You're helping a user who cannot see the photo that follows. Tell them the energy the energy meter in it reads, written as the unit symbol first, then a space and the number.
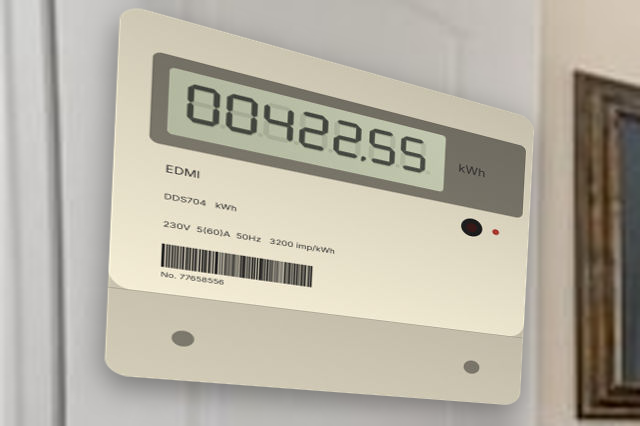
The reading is kWh 422.55
